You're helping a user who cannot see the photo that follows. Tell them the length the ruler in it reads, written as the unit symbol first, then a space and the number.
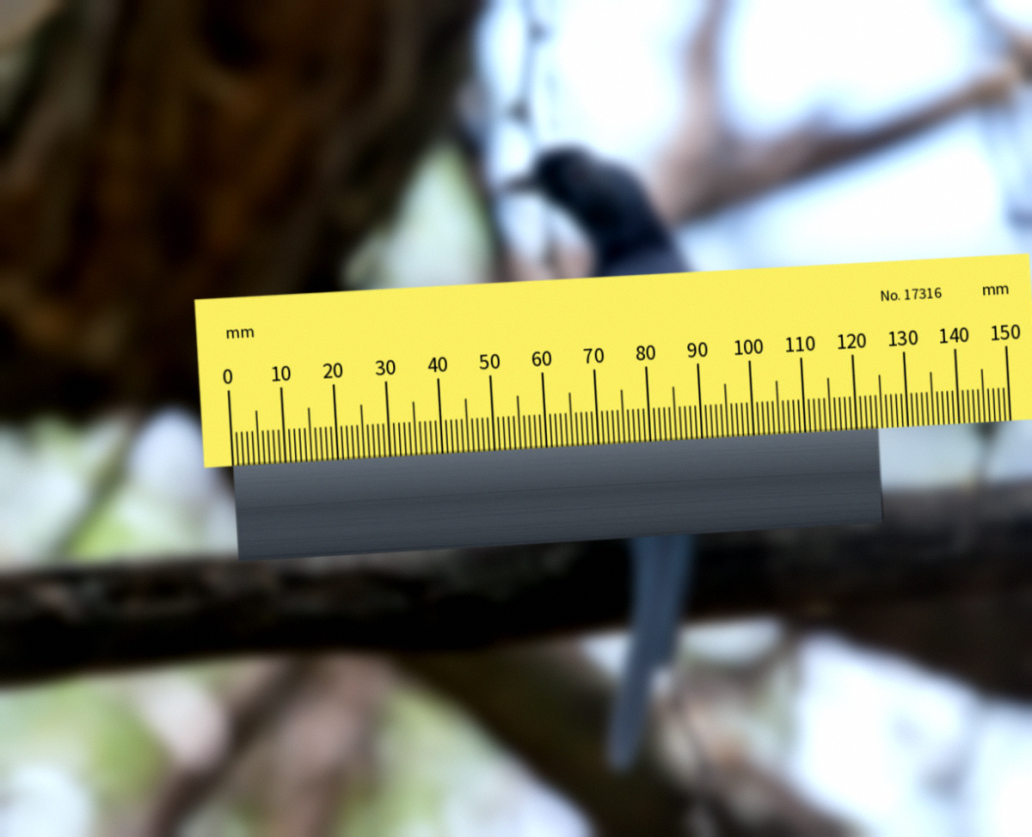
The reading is mm 124
